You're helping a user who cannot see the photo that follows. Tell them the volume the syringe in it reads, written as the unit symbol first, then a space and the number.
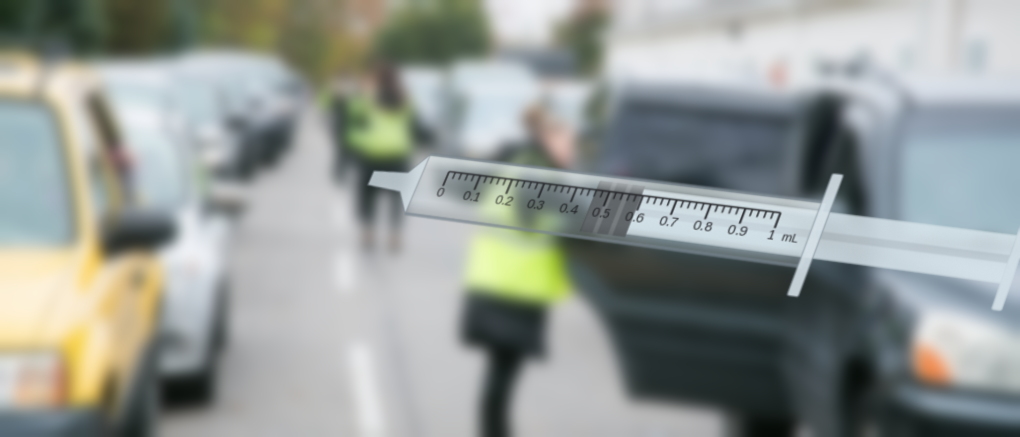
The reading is mL 0.46
